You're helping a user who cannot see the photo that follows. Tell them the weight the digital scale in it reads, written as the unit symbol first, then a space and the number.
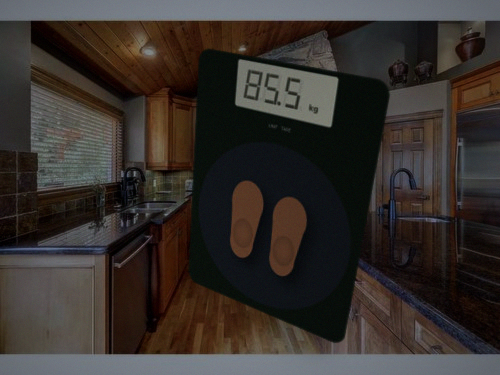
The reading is kg 85.5
